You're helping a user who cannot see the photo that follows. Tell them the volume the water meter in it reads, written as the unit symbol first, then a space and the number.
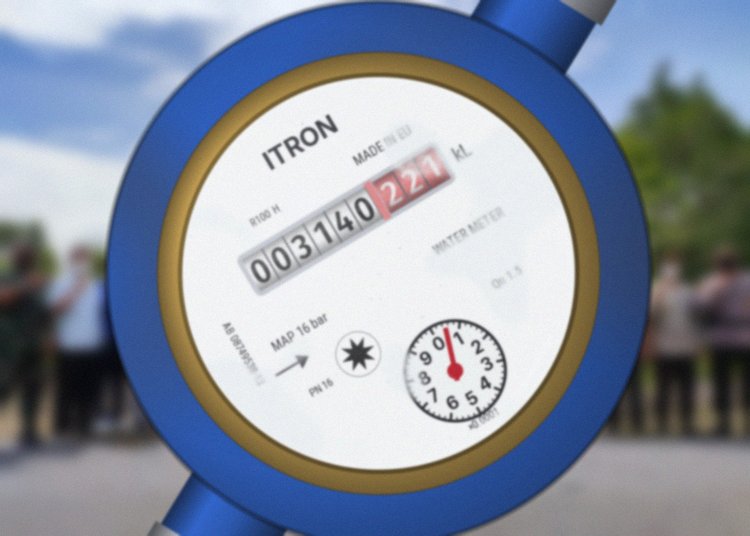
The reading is kL 3140.2210
